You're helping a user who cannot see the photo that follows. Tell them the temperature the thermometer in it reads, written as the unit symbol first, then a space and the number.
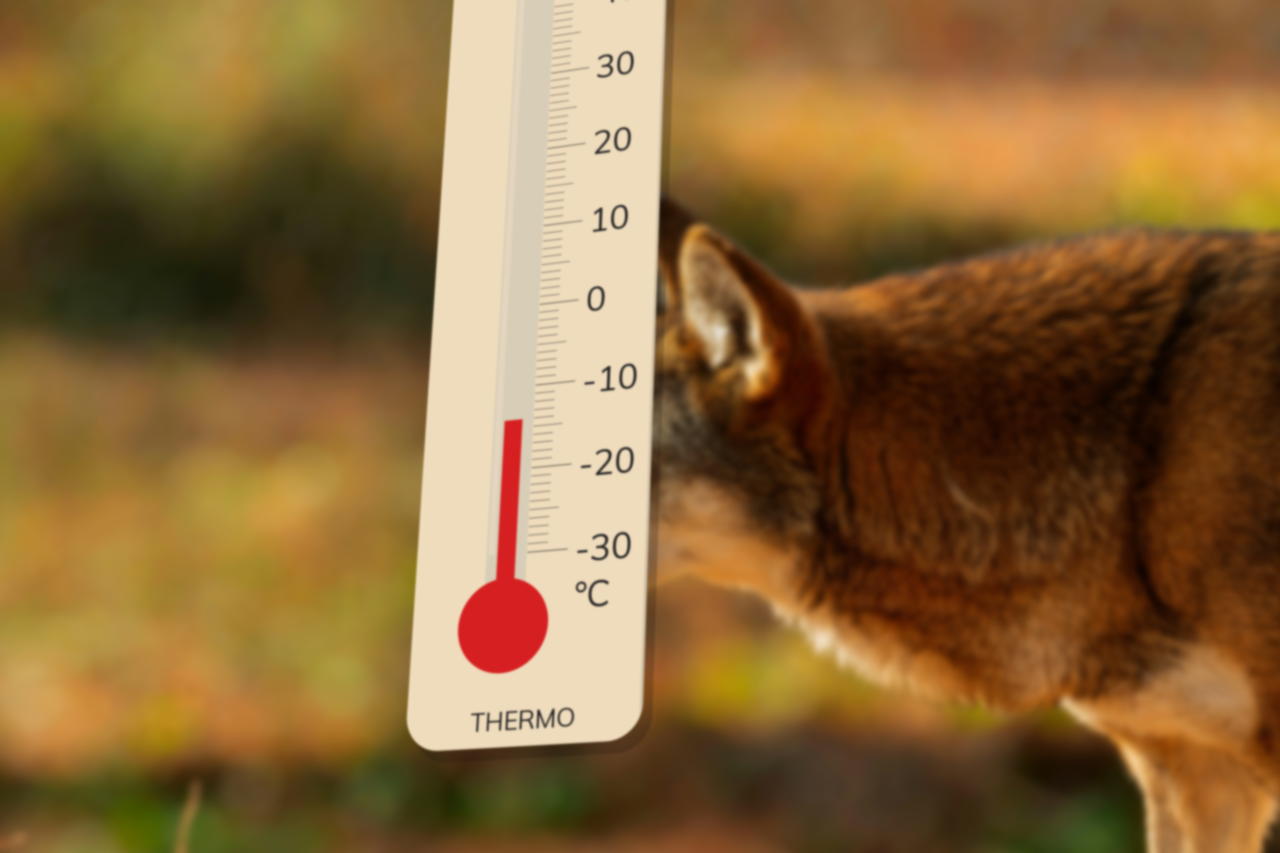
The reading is °C -14
